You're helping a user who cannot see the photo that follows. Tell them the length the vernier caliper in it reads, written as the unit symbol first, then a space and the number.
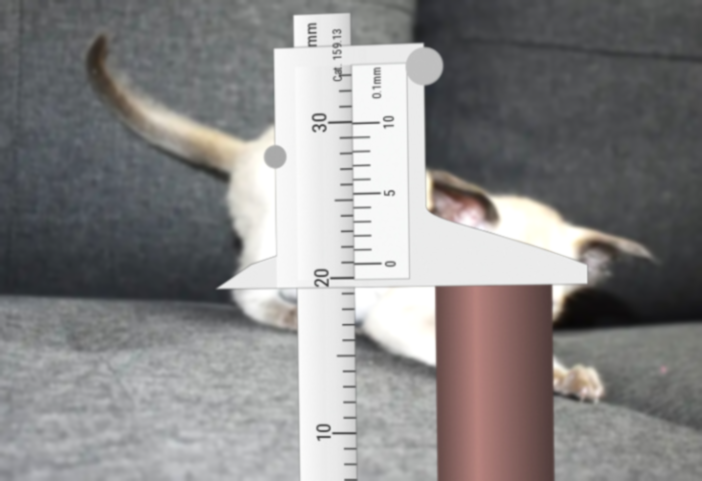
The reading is mm 20.9
